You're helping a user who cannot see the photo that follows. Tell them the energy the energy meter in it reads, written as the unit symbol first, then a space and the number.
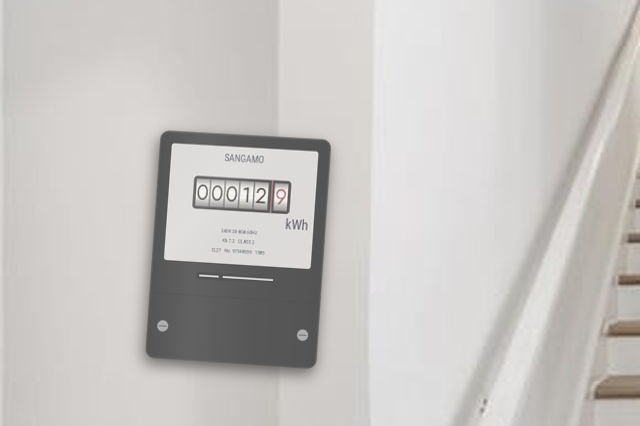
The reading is kWh 12.9
